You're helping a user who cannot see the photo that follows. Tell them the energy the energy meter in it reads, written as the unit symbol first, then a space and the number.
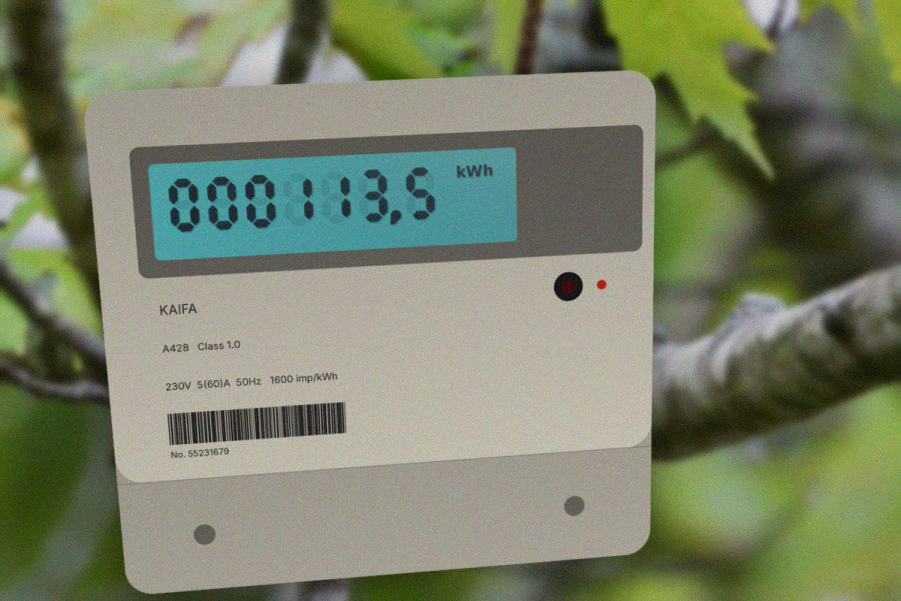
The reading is kWh 113.5
